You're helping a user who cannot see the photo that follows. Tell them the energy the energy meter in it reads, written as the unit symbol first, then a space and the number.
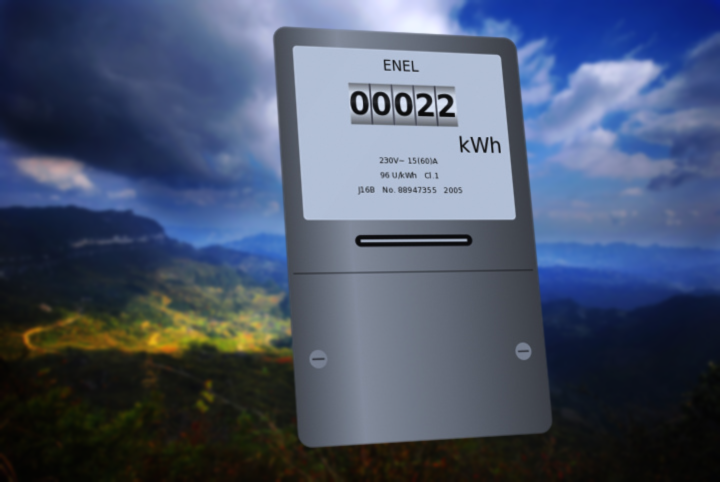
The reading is kWh 22
